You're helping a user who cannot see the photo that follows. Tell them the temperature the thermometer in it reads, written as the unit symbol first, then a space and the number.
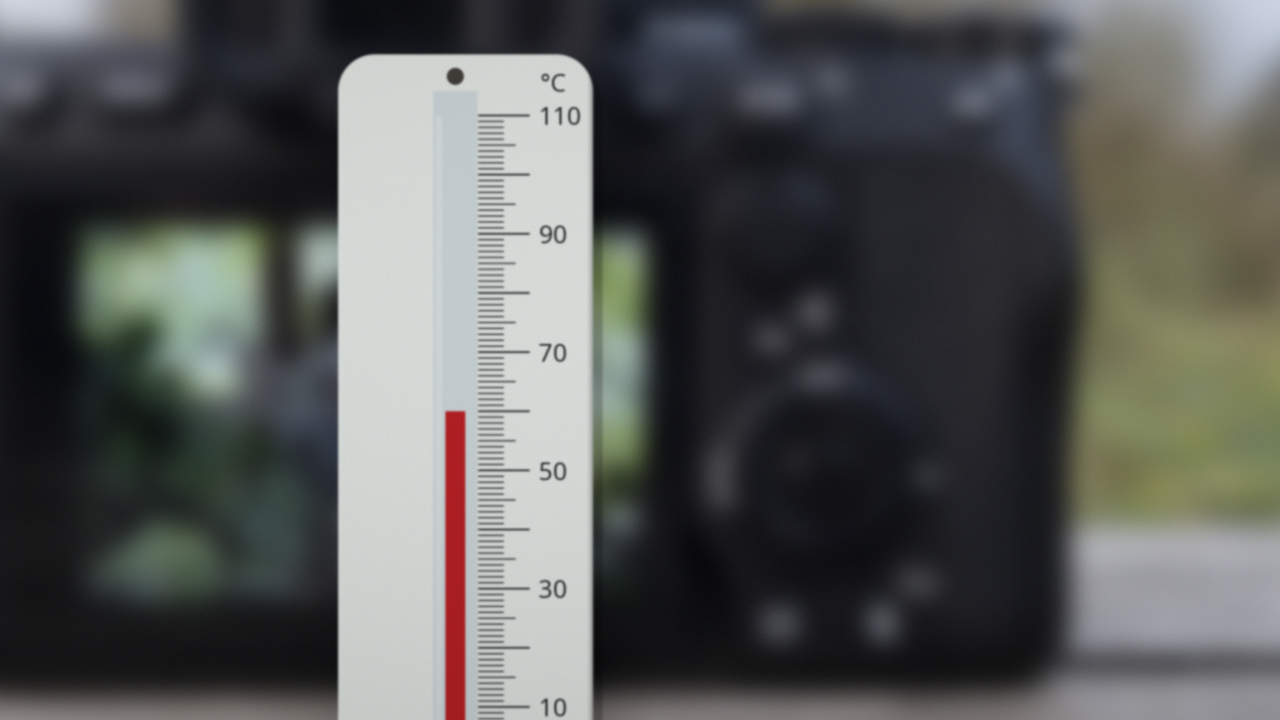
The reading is °C 60
